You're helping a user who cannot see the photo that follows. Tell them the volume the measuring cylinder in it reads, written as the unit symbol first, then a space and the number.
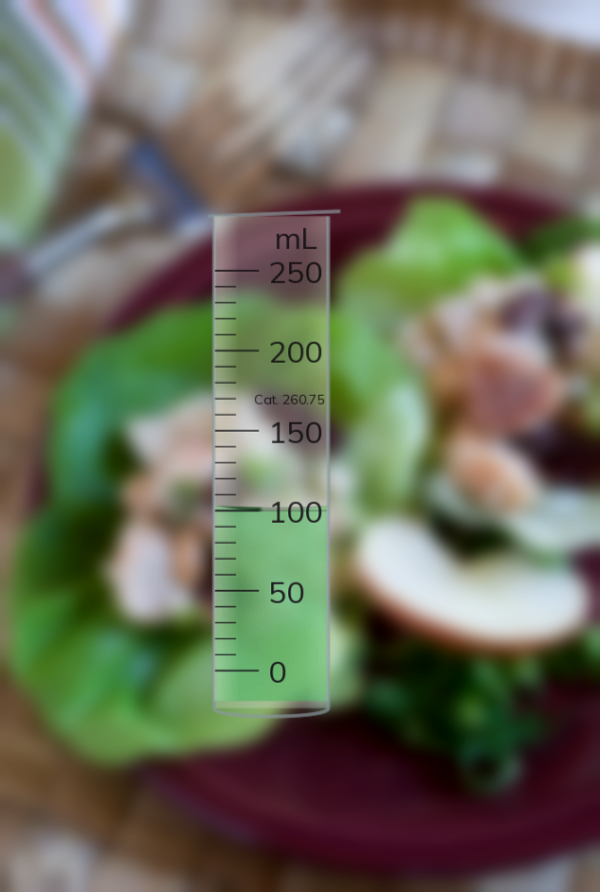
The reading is mL 100
